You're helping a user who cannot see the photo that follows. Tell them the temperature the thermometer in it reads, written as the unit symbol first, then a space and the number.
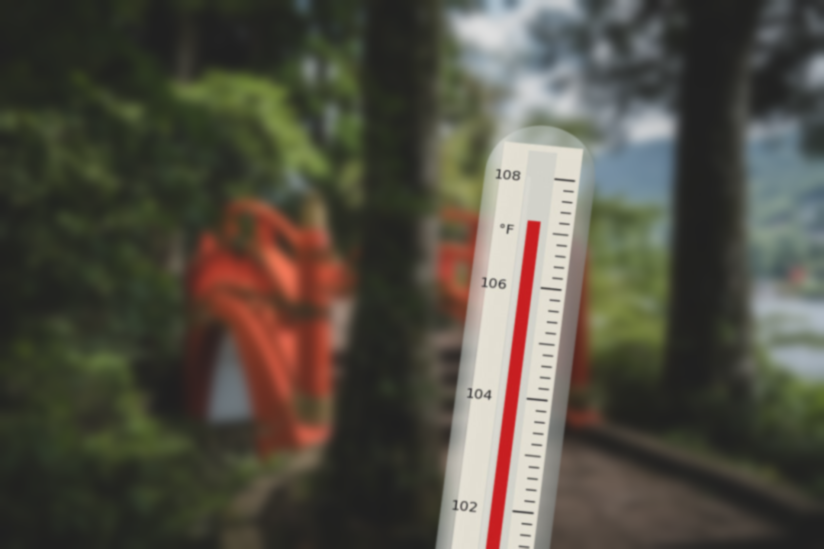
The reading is °F 107.2
